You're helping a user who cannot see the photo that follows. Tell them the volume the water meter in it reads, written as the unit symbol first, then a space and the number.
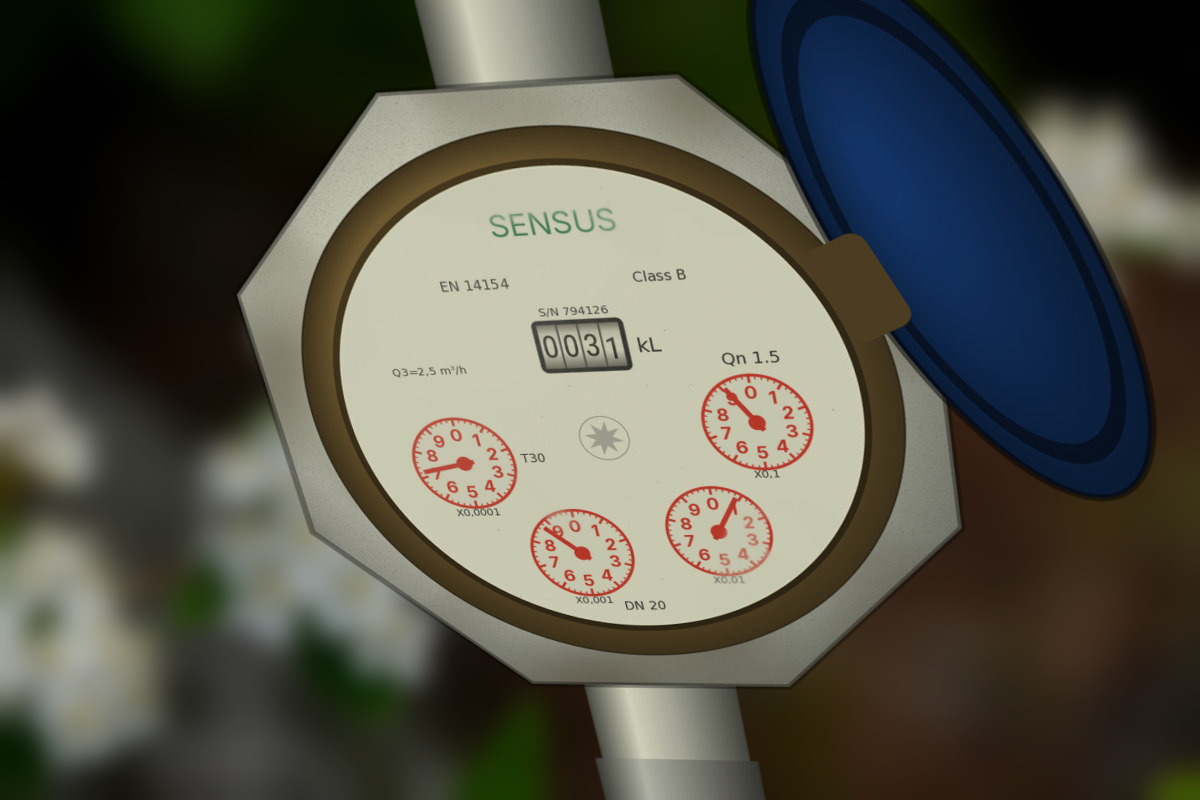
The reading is kL 30.9087
